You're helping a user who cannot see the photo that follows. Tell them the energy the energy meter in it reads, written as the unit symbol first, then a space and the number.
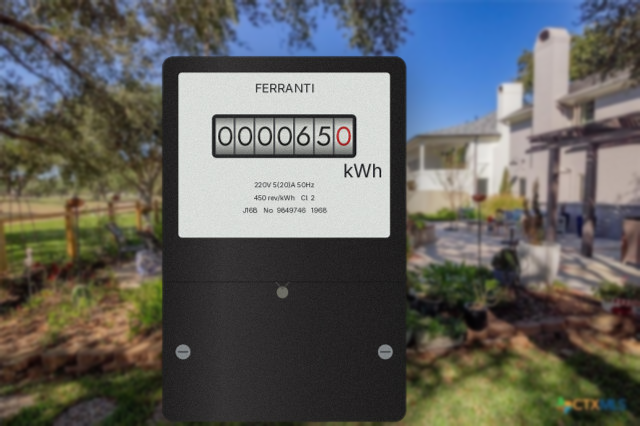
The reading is kWh 65.0
